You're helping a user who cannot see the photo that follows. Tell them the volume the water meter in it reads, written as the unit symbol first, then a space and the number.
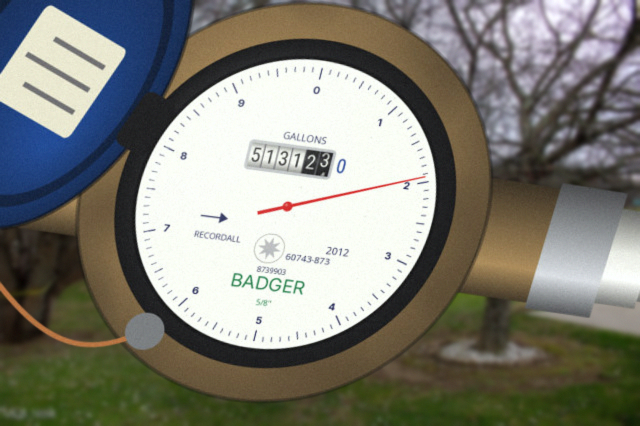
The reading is gal 5131231.9
